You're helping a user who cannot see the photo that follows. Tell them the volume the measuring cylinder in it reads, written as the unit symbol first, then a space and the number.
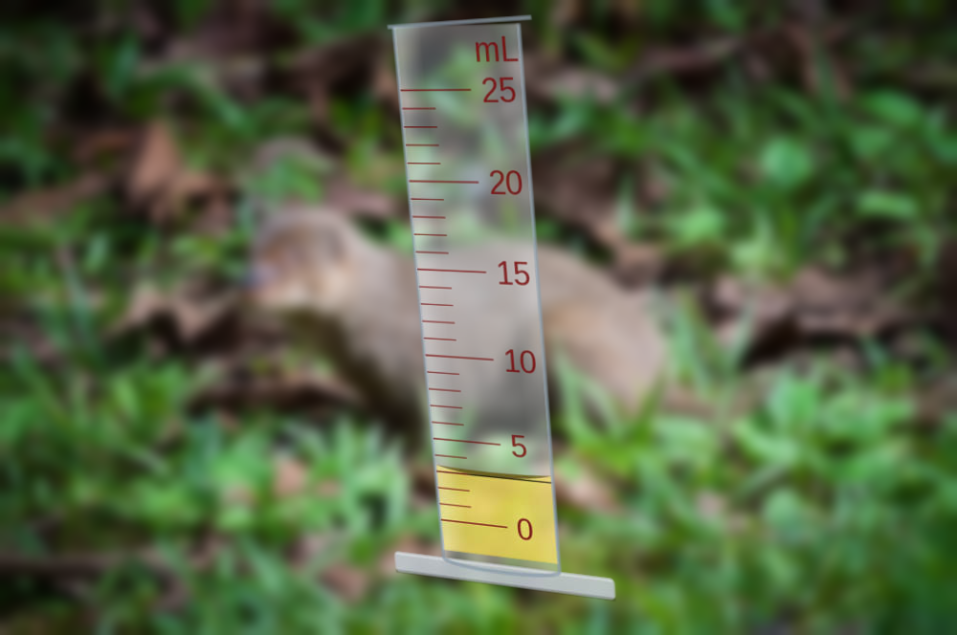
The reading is mL 3
